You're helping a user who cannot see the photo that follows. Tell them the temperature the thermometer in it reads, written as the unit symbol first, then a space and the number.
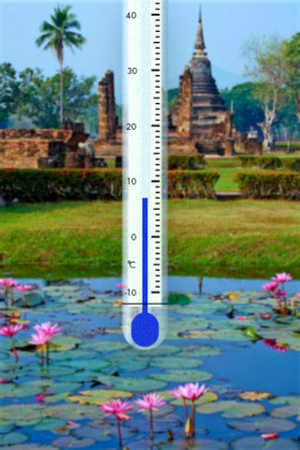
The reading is °C 7
